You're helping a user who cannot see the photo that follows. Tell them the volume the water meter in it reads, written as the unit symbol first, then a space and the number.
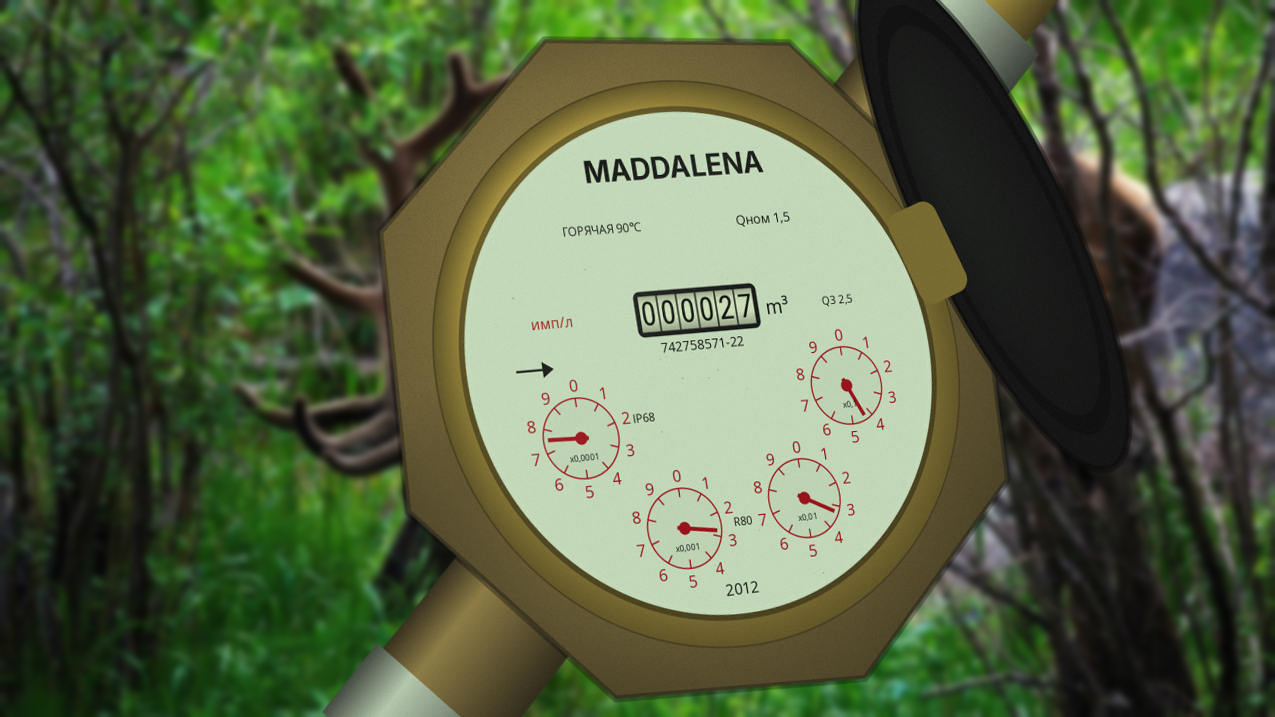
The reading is m³ 27.4327
